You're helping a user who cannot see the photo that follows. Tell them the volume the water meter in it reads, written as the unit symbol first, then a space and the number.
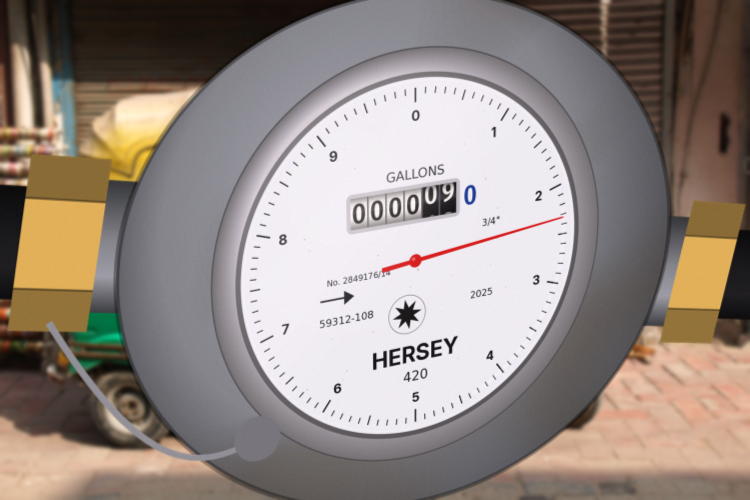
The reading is gal 92.3
